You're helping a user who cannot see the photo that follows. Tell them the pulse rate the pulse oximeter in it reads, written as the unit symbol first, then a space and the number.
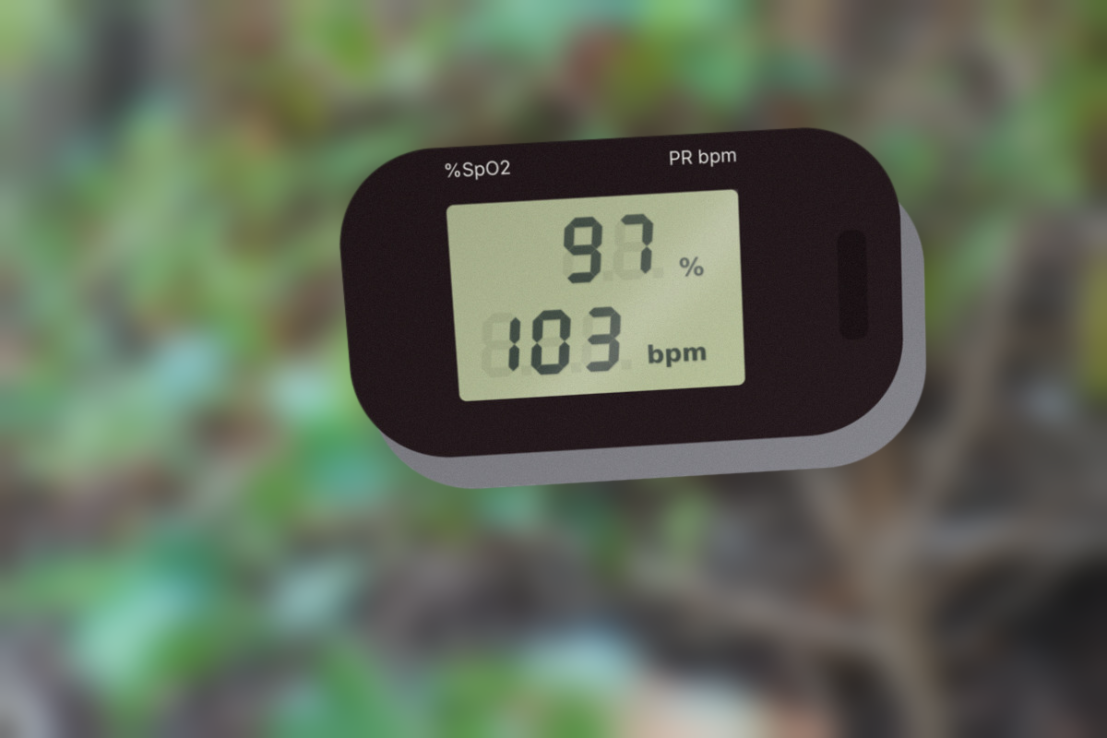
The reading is bpm 103
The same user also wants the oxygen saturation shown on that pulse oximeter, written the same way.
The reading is % 97
